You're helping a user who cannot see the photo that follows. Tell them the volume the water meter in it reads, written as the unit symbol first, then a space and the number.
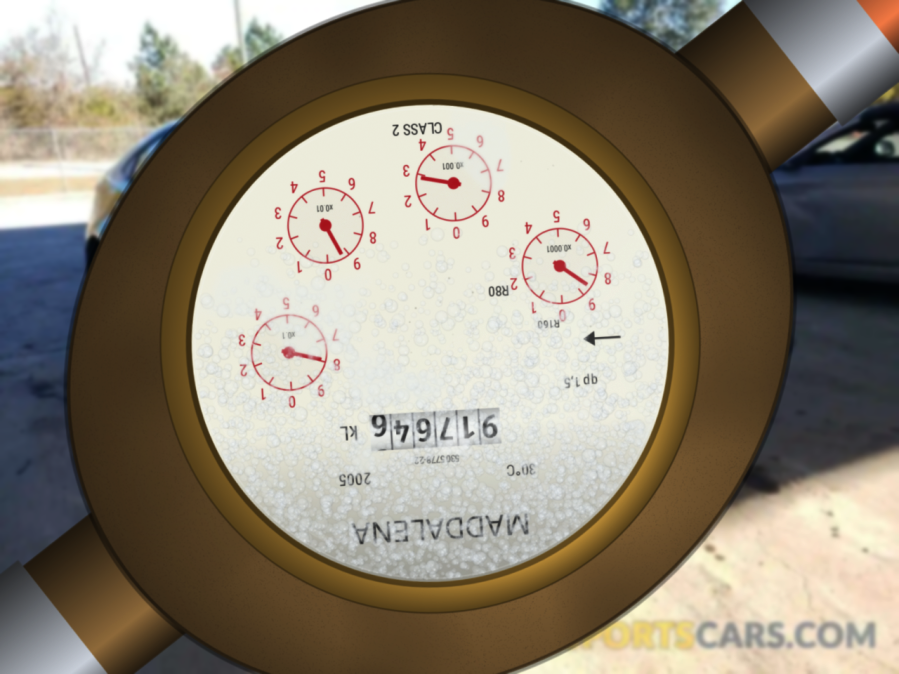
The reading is kL 917645.7928
